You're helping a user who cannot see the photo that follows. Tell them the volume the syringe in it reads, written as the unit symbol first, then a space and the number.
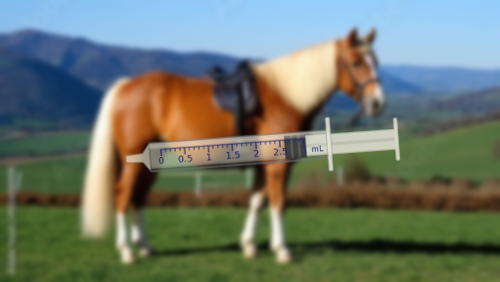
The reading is mL 2.6
